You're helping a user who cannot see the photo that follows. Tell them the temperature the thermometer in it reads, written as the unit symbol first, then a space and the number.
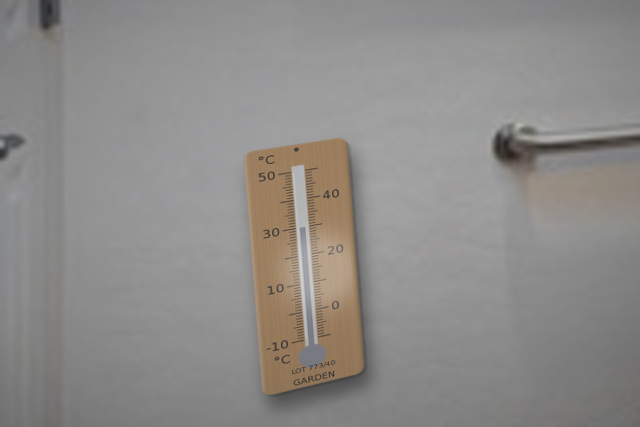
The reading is °C 30
